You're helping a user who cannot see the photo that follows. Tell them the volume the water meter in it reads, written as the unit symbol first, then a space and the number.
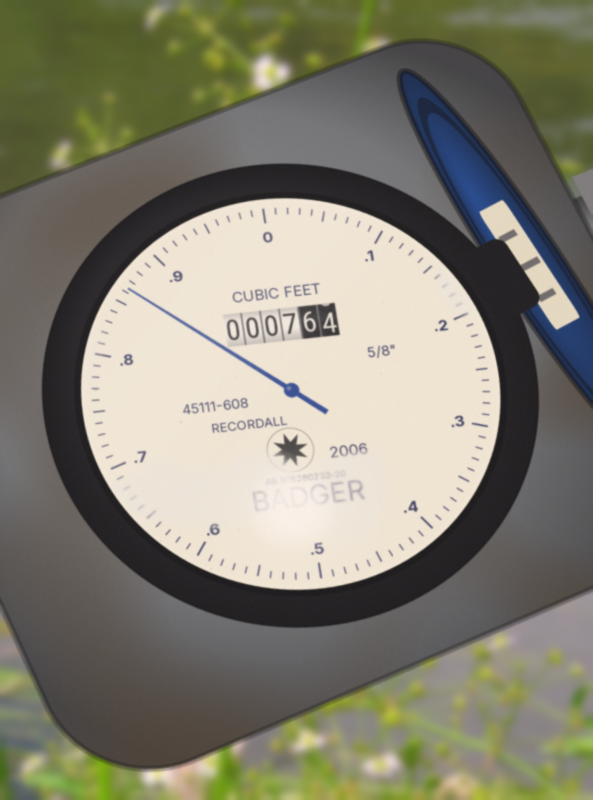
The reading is ft³ 763.86
